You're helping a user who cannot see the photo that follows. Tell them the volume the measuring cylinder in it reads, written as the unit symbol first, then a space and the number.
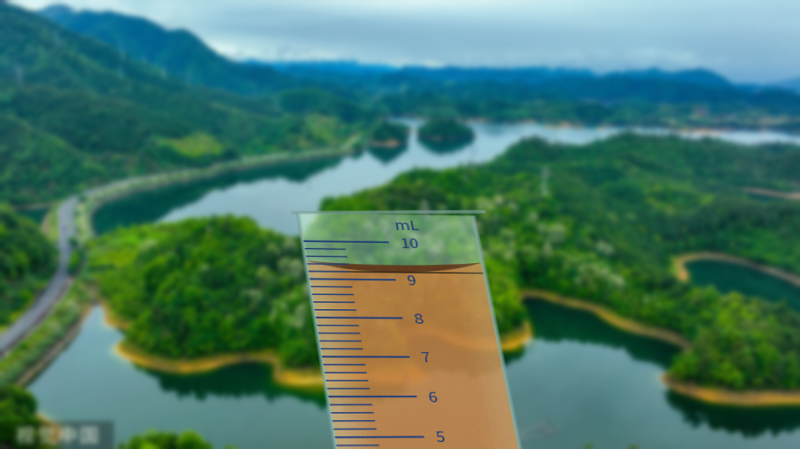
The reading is mL 9.2
